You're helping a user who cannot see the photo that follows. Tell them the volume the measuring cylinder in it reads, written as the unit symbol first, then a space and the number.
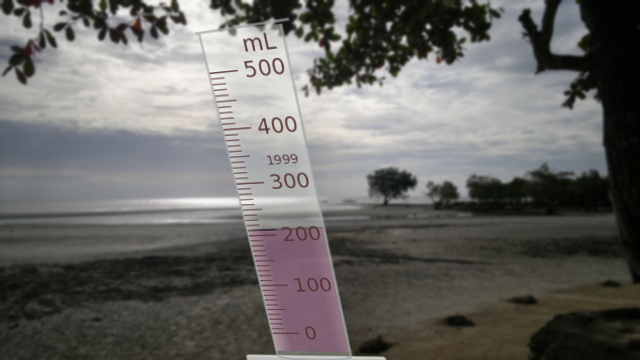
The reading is mL 210
